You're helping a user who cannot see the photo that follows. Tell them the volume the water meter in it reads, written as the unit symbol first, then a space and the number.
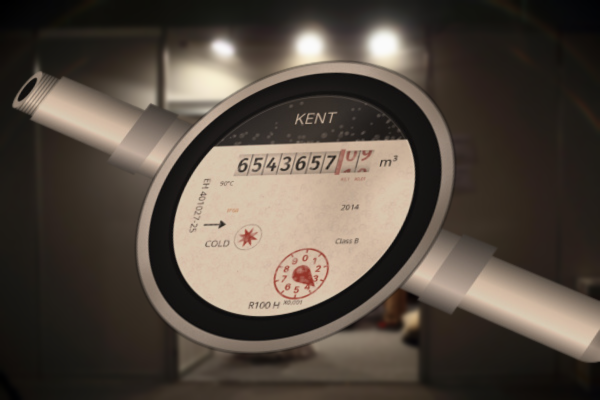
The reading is m³ 6543657.093
